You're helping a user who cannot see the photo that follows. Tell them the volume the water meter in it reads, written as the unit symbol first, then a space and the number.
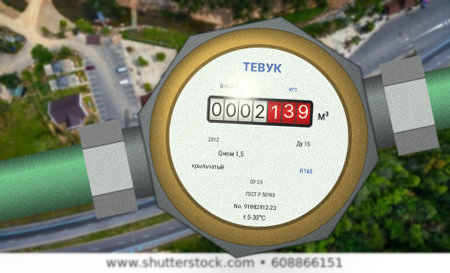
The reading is m³ 2.139
